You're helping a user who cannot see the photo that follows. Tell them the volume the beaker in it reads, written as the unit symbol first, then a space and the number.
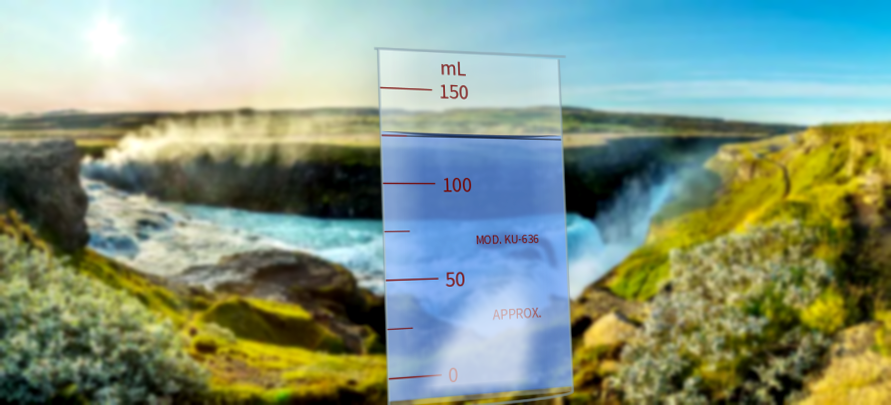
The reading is mL 125
